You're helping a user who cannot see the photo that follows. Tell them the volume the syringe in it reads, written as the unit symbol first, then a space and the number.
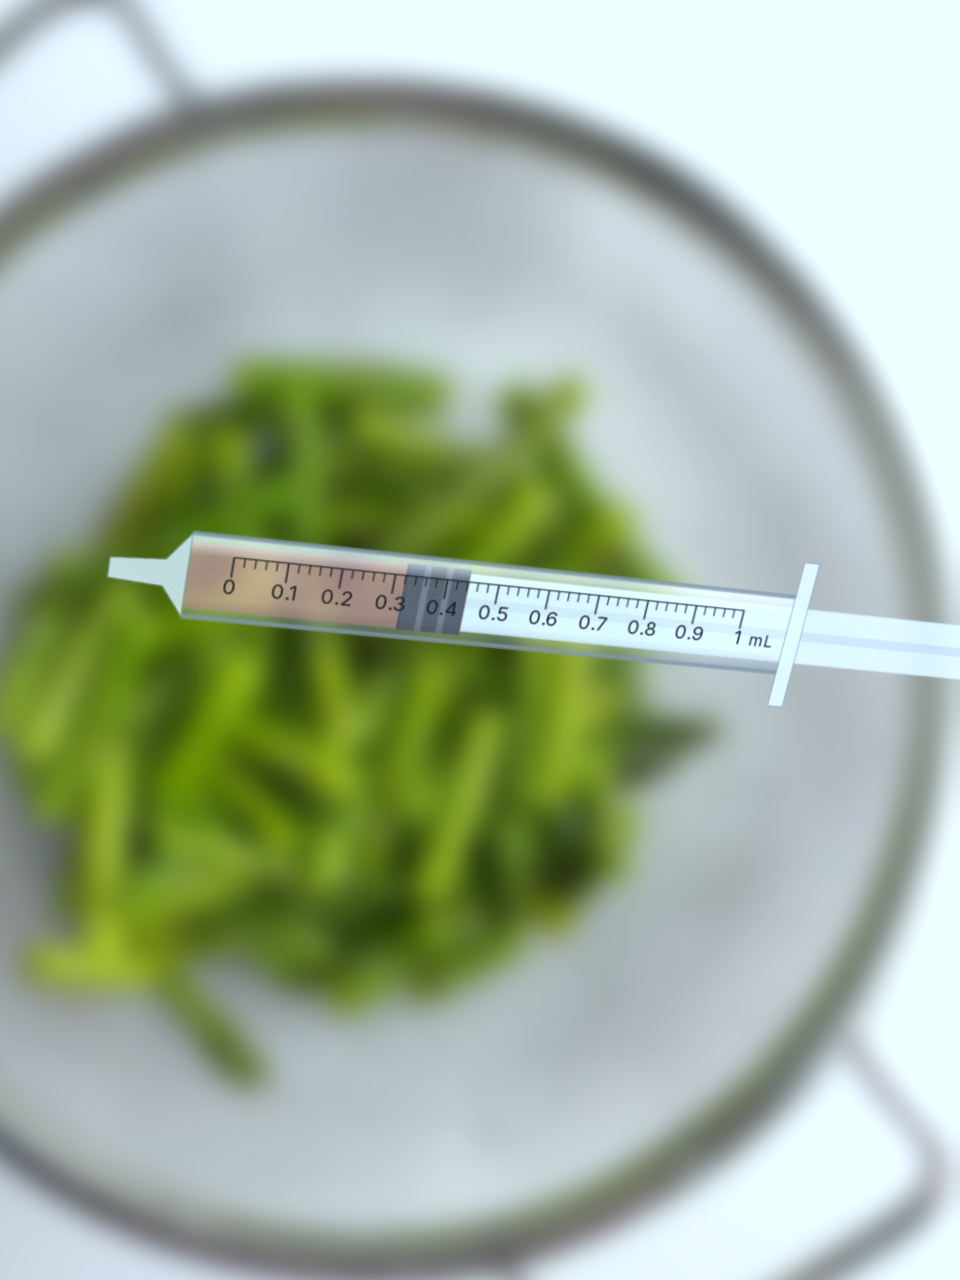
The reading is mL 0.32
